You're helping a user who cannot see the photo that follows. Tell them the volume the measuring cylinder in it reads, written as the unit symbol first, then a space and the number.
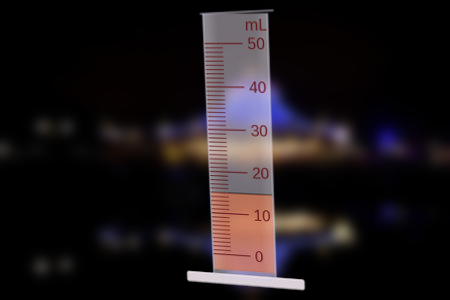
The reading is mL 15
